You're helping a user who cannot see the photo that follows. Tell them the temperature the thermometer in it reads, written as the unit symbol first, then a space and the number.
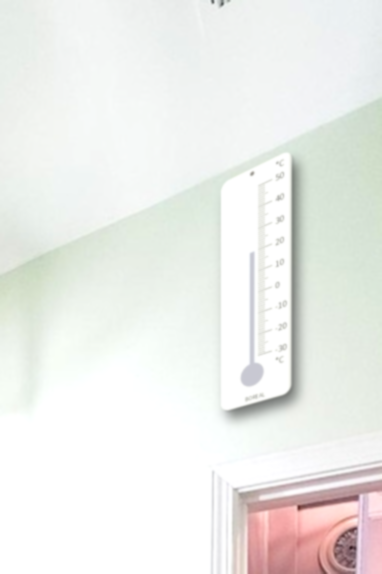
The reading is °C 20
